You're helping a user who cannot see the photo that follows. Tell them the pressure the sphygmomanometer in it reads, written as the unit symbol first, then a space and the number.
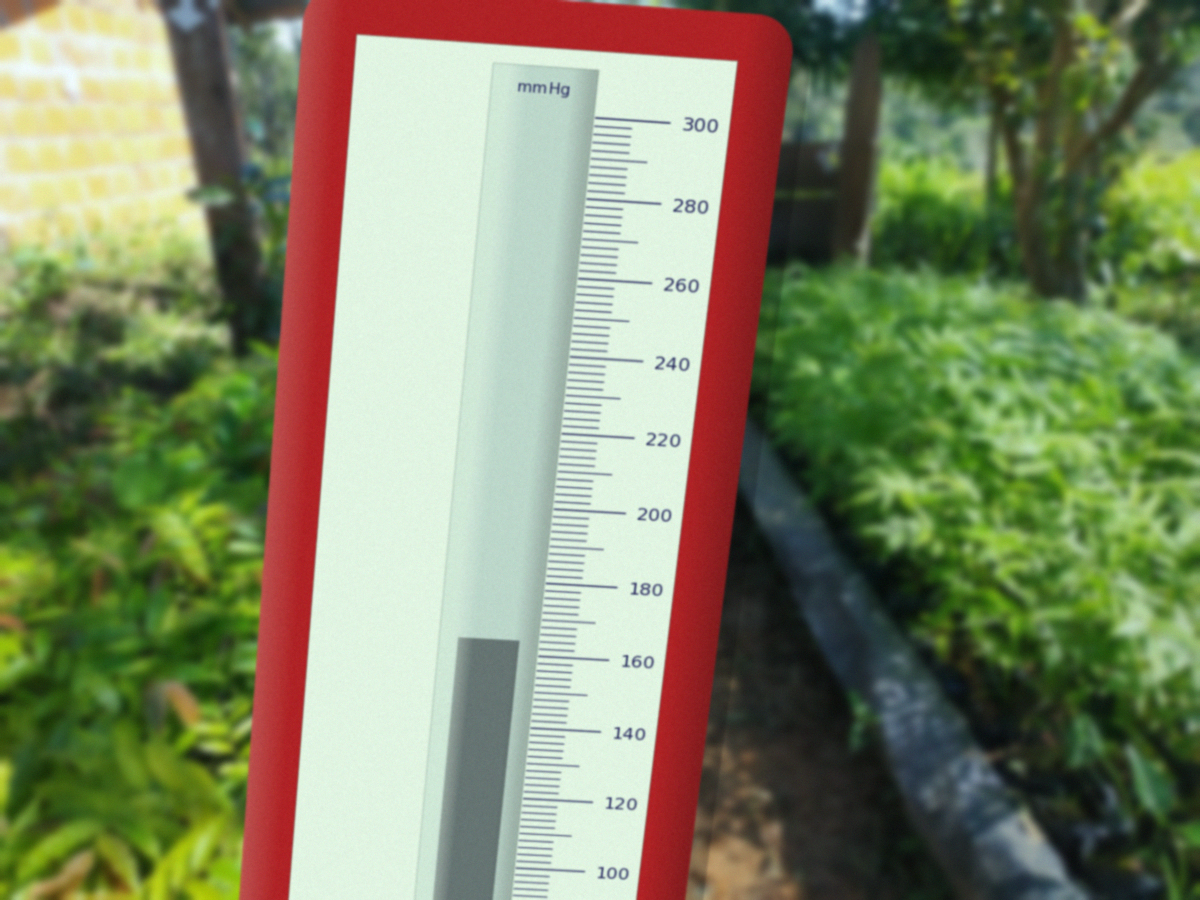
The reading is mmHg 164
